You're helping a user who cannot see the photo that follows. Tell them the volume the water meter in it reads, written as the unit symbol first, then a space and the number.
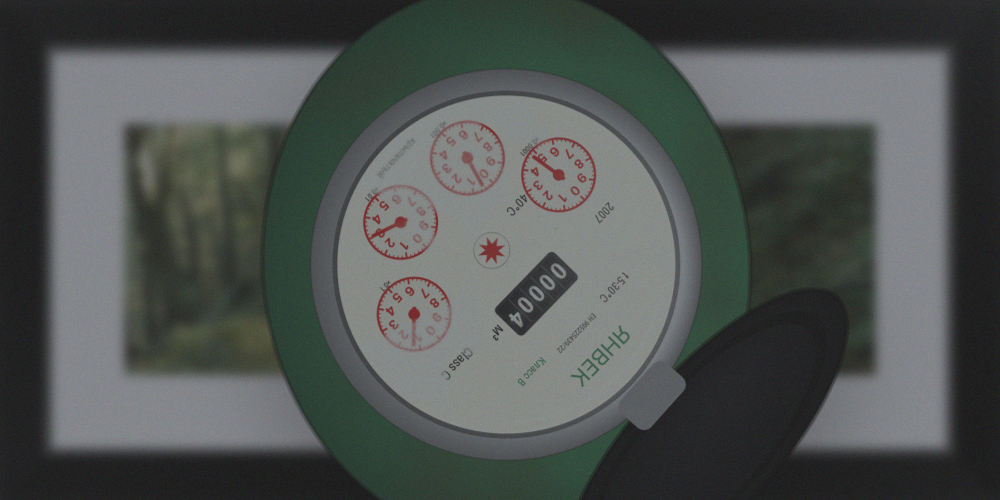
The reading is m³ 4.1304
